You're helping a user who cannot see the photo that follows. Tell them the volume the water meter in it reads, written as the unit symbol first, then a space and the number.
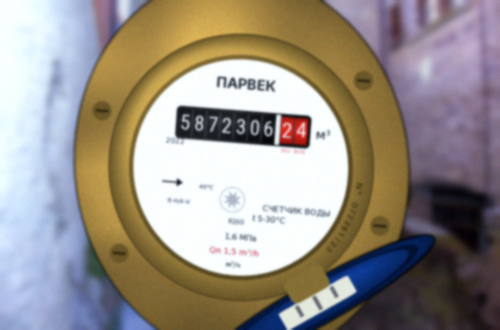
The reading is m³ 5872306.24
